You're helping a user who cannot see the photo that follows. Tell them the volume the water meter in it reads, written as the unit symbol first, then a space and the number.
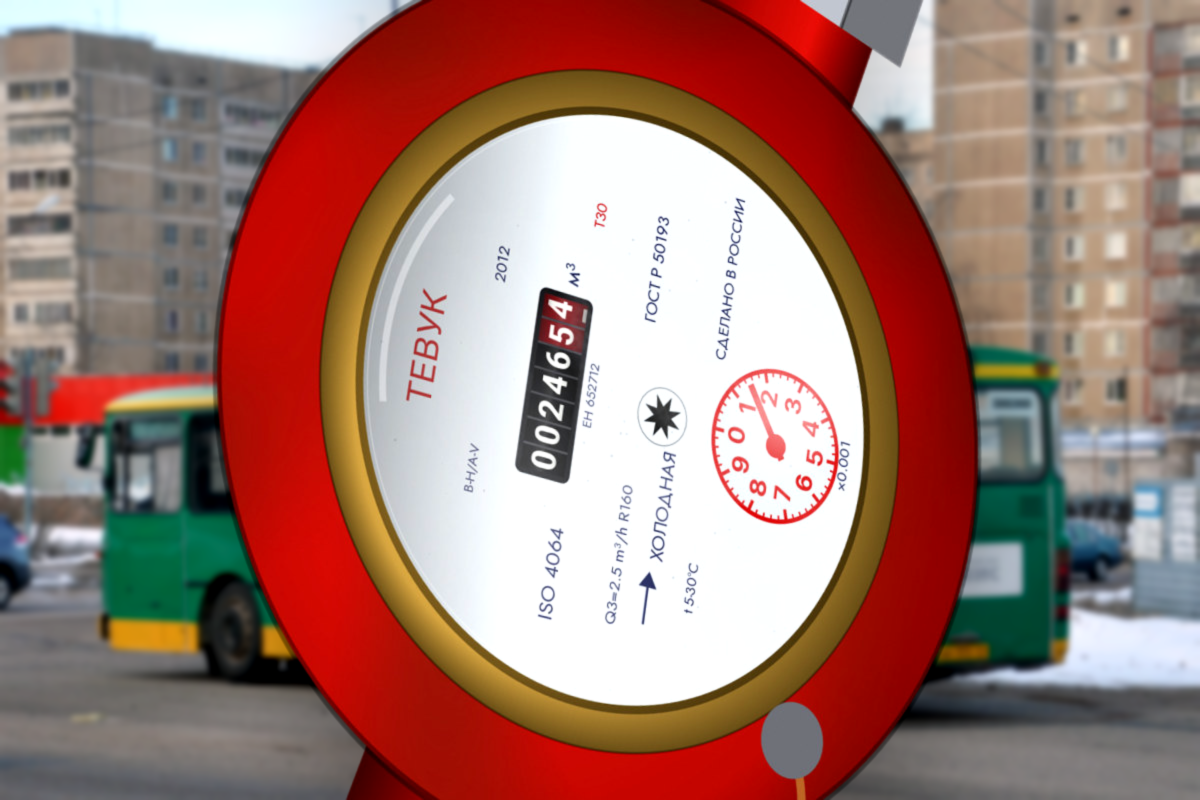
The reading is m³ 246.541
